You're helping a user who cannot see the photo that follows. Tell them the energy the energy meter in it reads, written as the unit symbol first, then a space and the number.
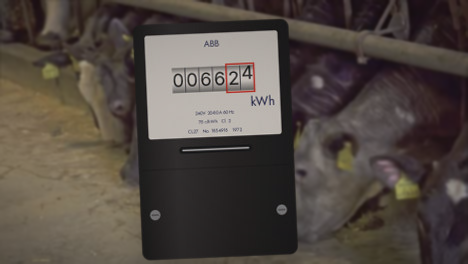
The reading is kWh 66.24
